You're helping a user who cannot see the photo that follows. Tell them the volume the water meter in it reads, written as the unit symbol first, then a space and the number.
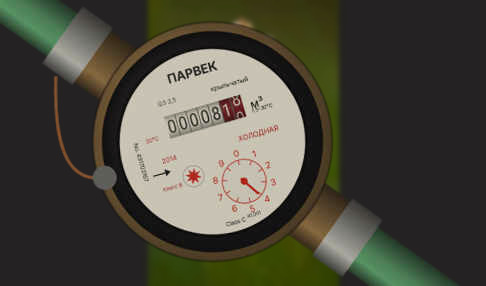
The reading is m³ 8.184
